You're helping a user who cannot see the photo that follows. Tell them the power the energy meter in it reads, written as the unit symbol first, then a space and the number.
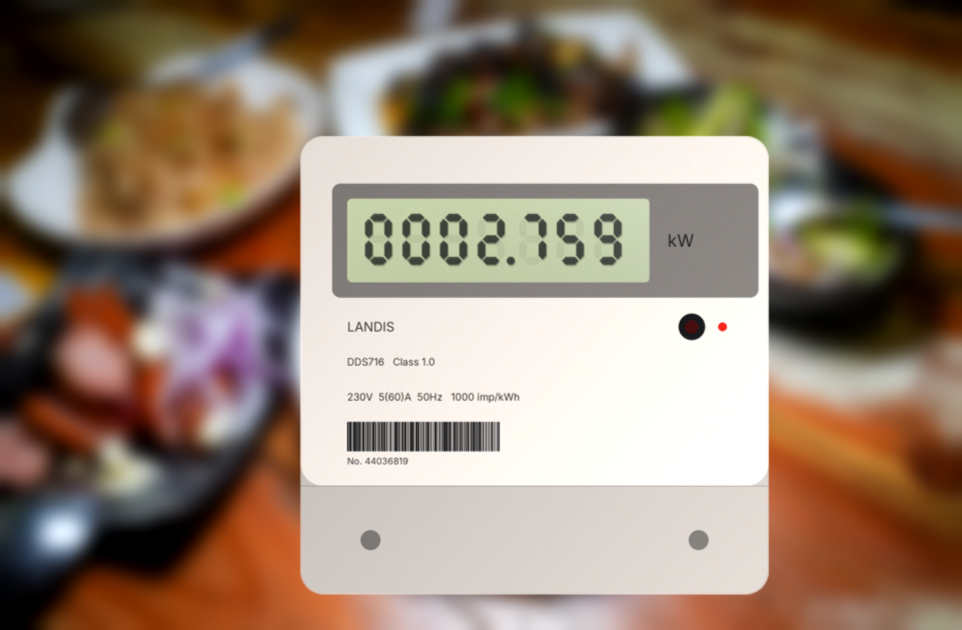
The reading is kW 2.759
